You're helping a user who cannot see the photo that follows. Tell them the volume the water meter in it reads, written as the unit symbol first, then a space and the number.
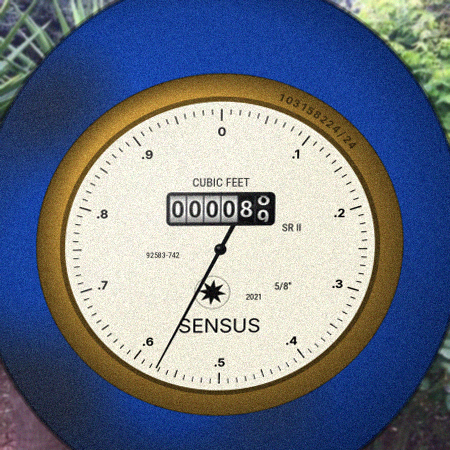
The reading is ft³ 88.57
